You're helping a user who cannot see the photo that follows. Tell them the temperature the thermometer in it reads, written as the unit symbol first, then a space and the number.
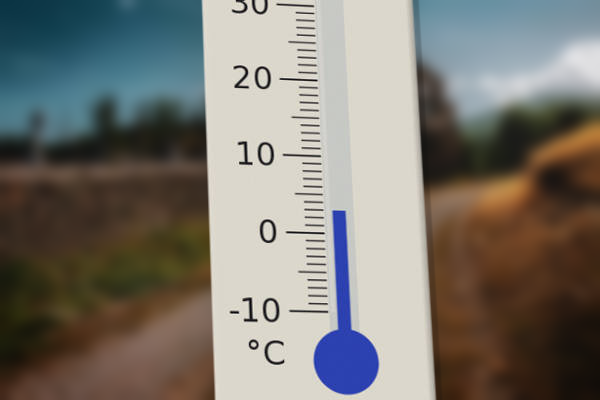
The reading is °C 3
